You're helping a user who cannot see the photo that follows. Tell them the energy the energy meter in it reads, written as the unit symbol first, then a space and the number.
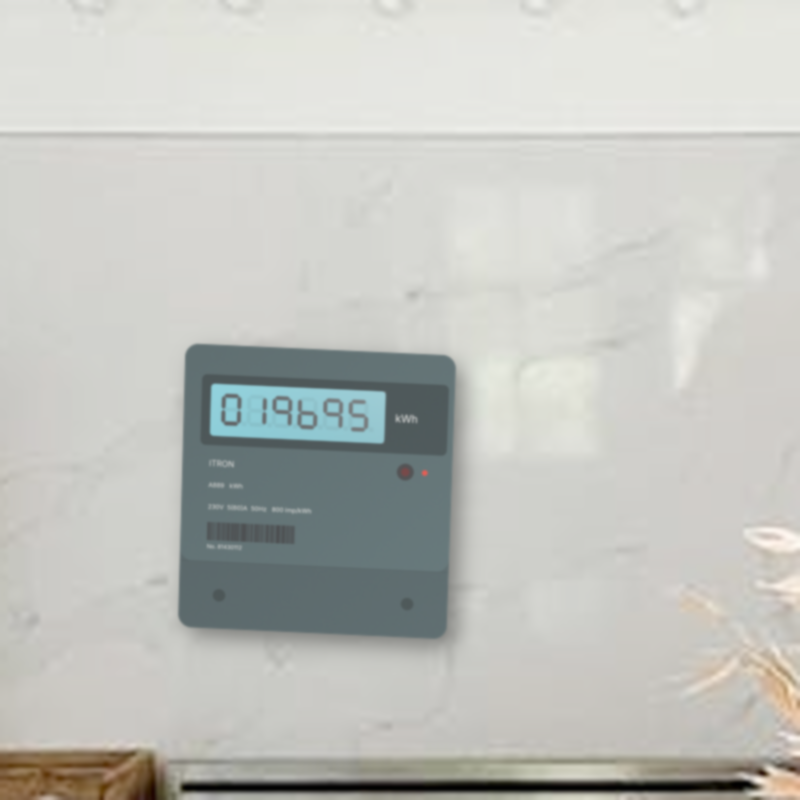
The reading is kWh 19695
